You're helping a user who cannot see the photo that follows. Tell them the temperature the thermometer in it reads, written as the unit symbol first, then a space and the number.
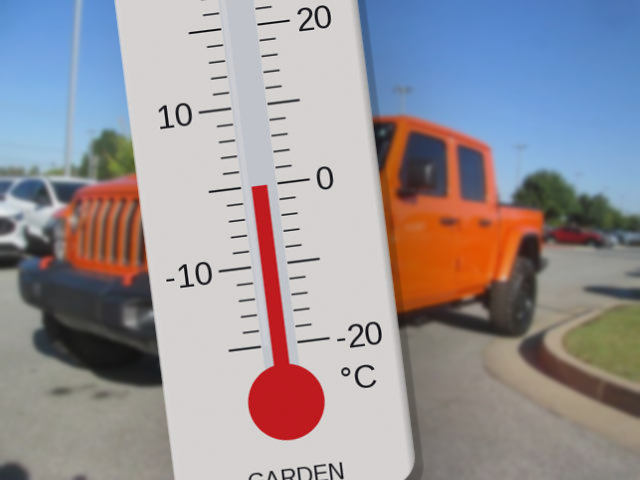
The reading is °C 0
